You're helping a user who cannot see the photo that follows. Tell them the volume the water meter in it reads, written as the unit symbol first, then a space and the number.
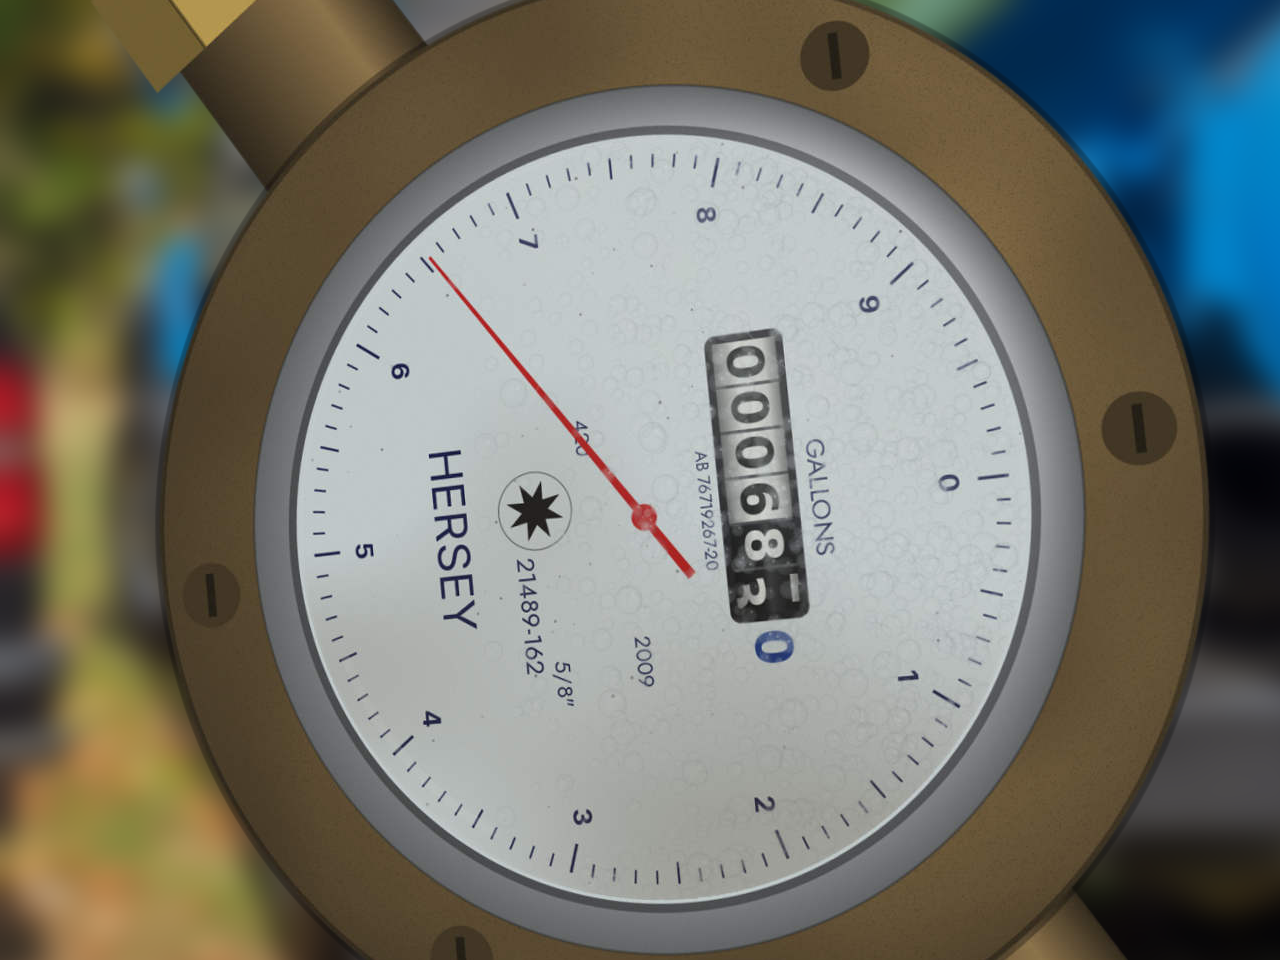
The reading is gal 6826.5
